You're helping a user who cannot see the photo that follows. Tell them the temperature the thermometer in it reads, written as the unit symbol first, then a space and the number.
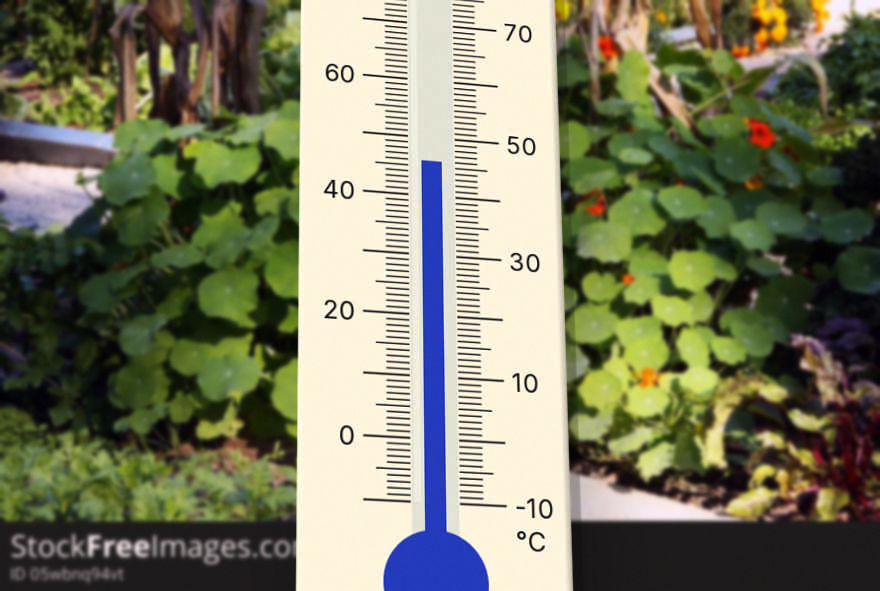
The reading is °C 46
